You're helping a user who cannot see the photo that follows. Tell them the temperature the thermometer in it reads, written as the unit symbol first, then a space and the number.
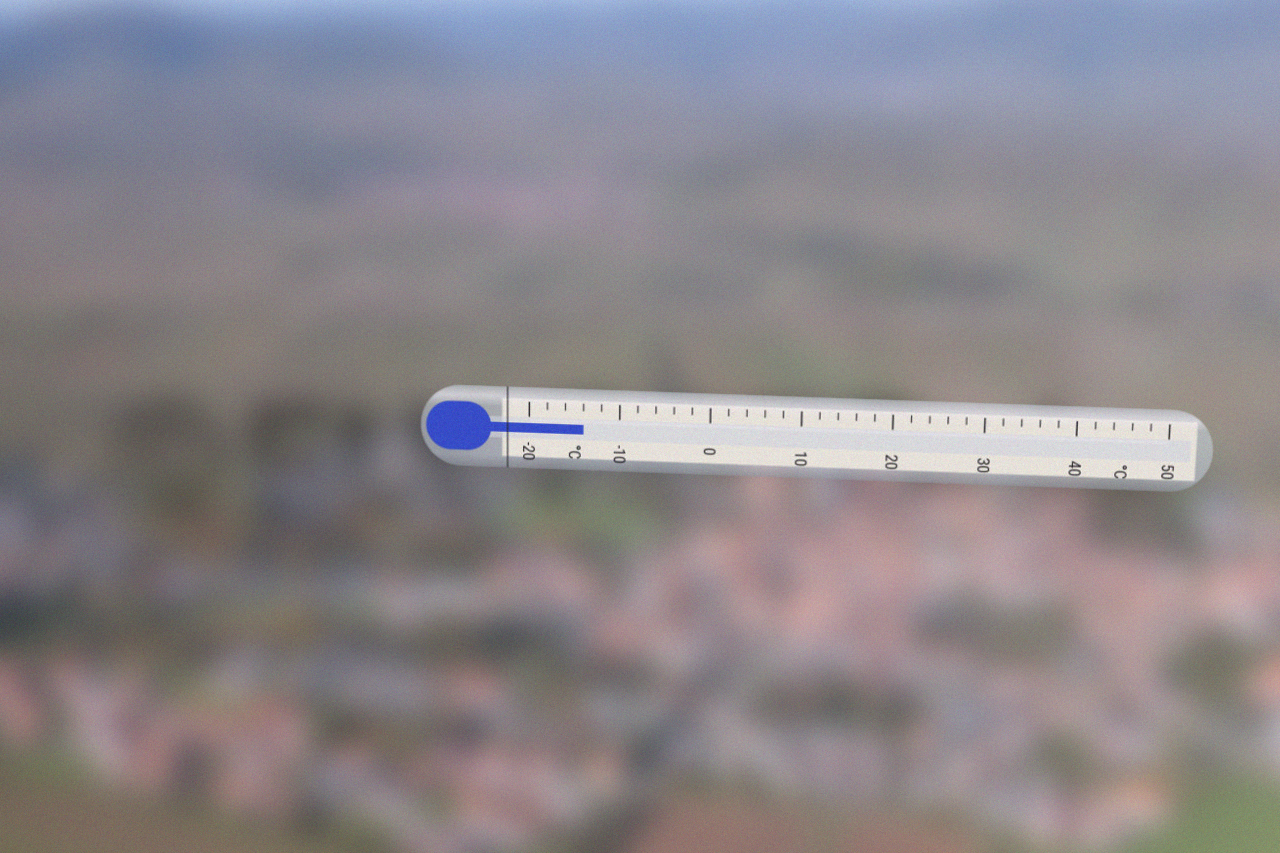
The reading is °C -14
